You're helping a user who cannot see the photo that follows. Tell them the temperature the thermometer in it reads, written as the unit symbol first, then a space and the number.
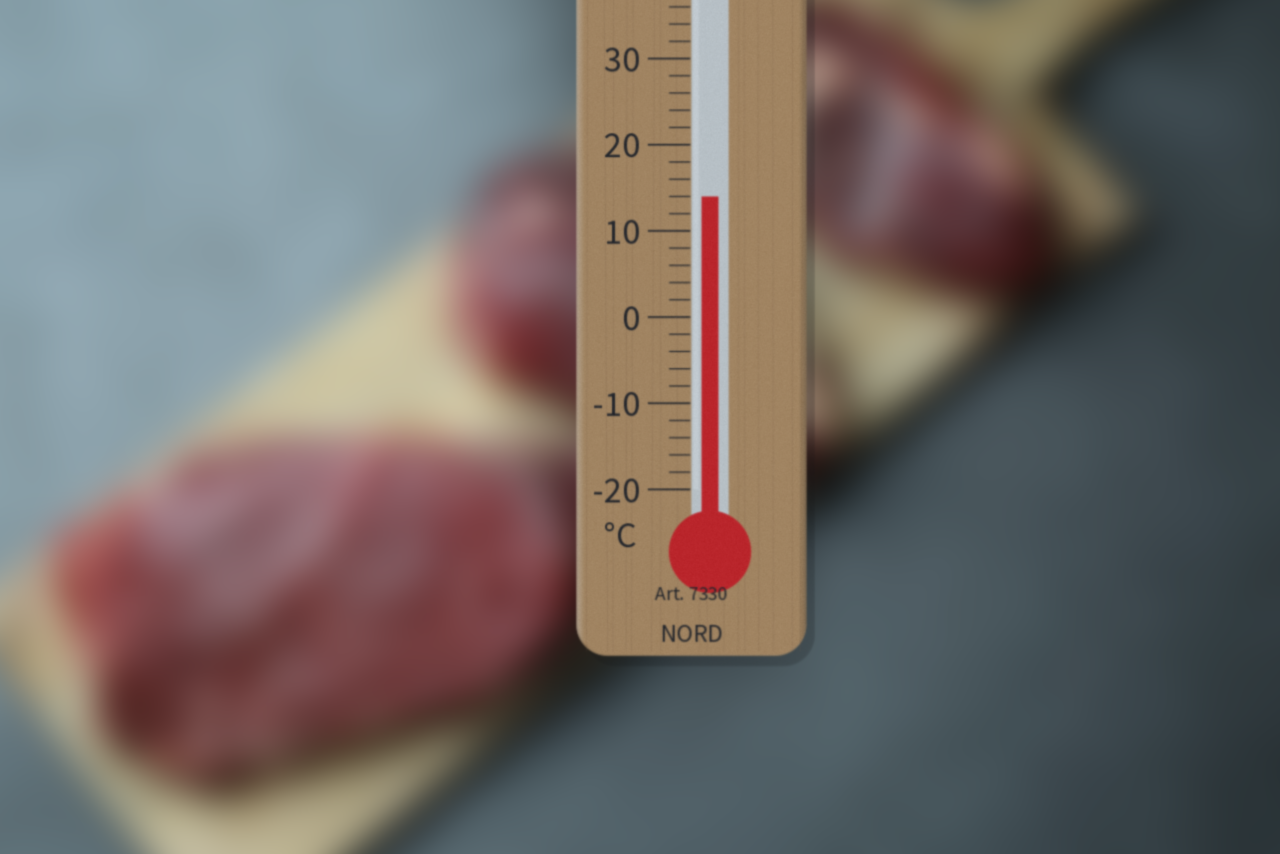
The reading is °C 14
